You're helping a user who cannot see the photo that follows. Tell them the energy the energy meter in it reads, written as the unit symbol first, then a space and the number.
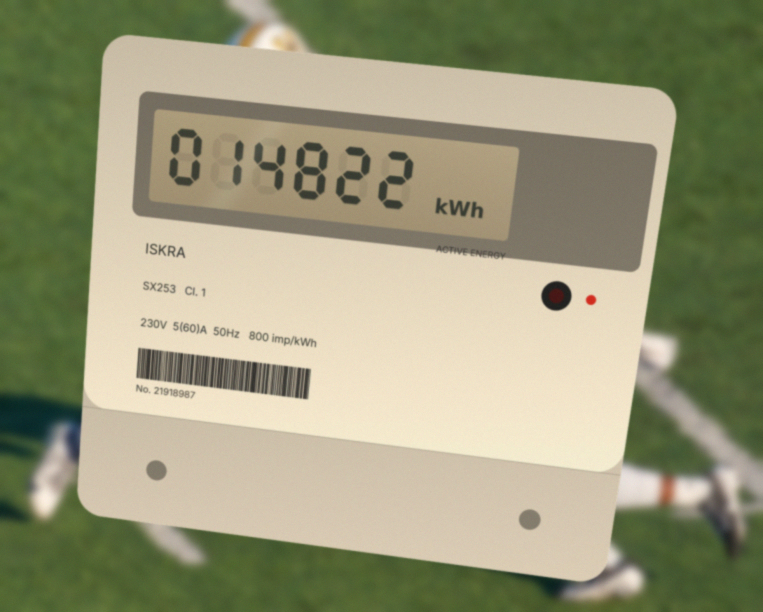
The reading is kWh 14822
